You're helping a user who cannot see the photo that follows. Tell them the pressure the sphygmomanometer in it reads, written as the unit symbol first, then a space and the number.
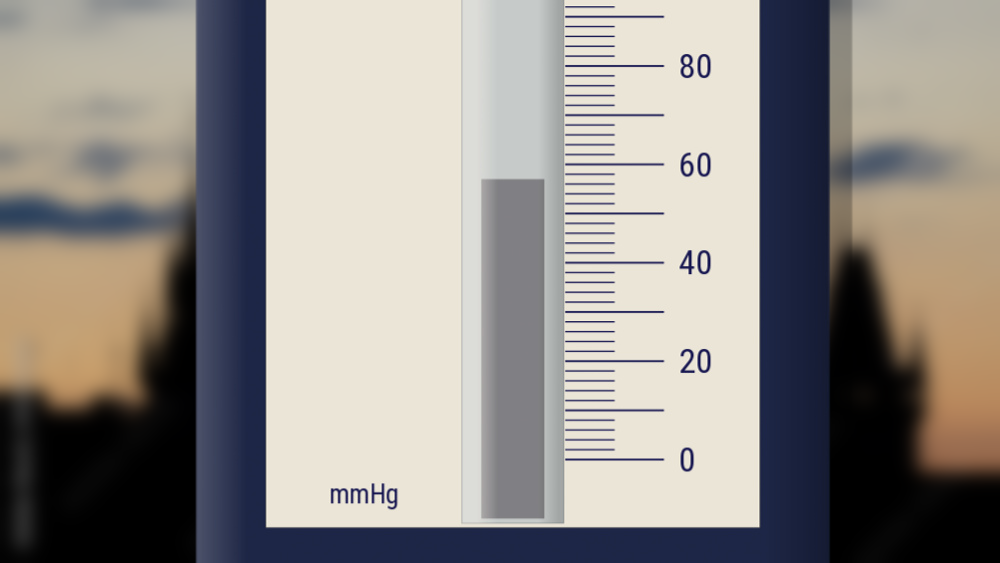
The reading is mmHg 57
